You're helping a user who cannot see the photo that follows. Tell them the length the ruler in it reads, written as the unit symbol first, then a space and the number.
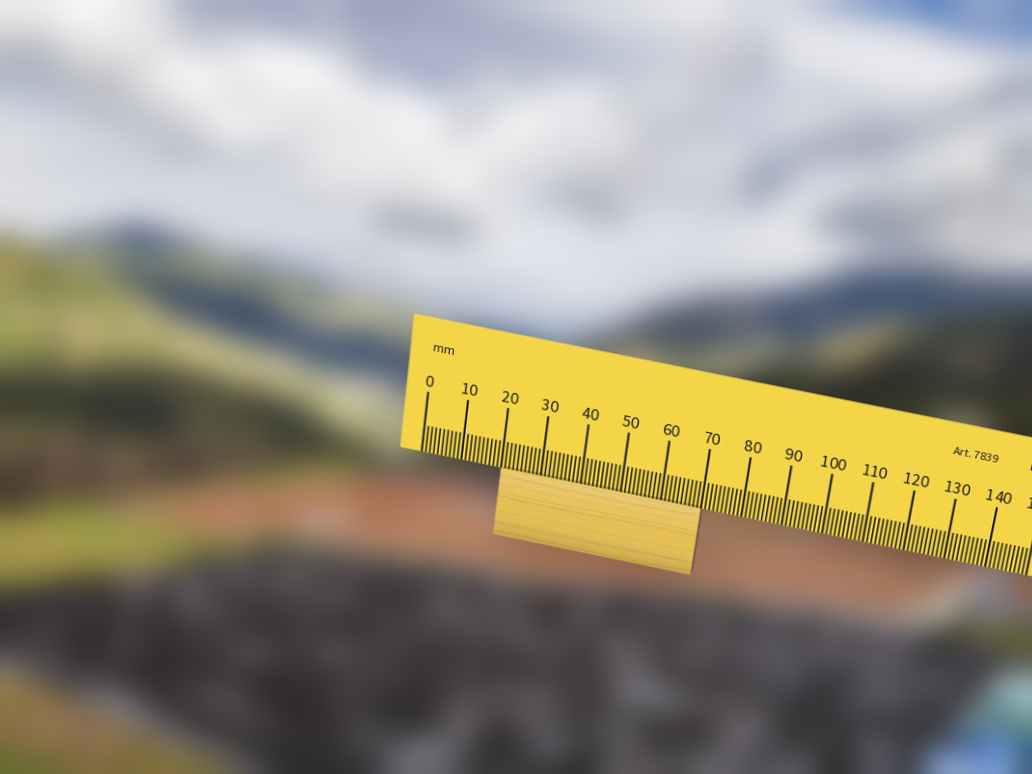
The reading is mm 50
